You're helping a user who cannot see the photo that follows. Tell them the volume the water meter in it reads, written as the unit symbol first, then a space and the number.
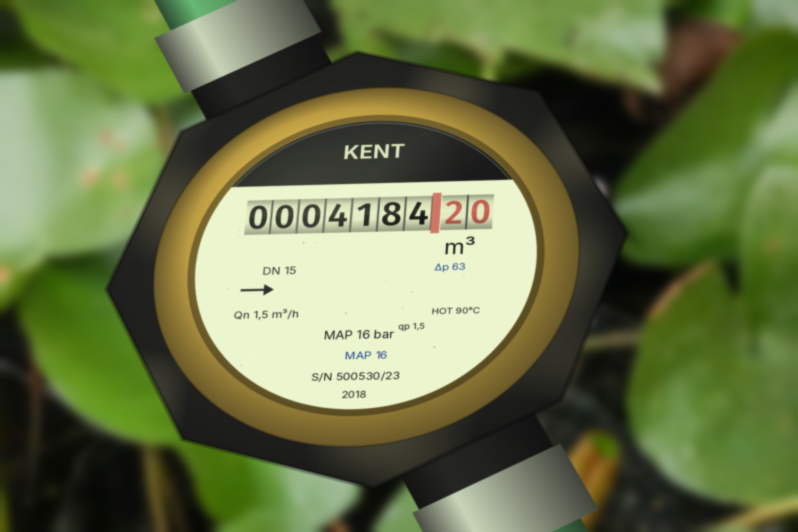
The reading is m³ 4184.20
